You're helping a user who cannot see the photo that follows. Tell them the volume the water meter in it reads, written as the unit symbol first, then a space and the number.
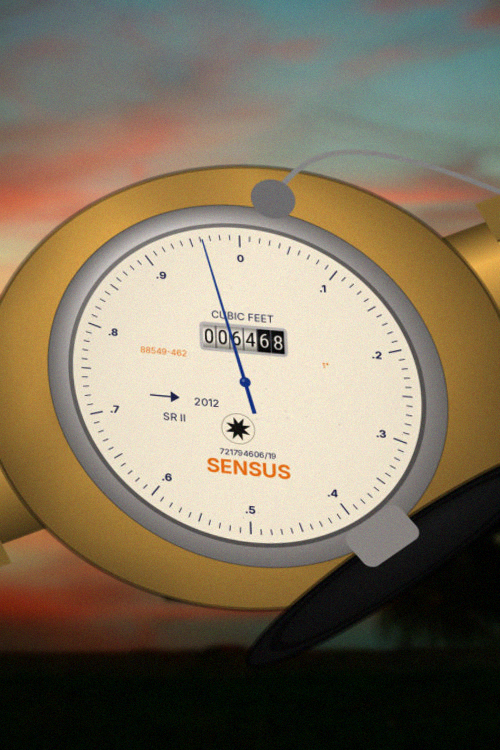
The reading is ft³ 6467.96
